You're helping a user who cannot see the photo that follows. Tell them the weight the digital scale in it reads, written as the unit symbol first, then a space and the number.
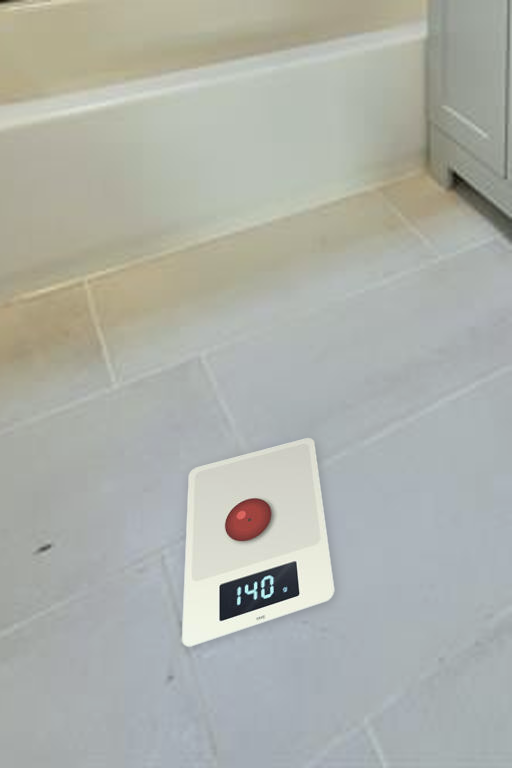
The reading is g 140
